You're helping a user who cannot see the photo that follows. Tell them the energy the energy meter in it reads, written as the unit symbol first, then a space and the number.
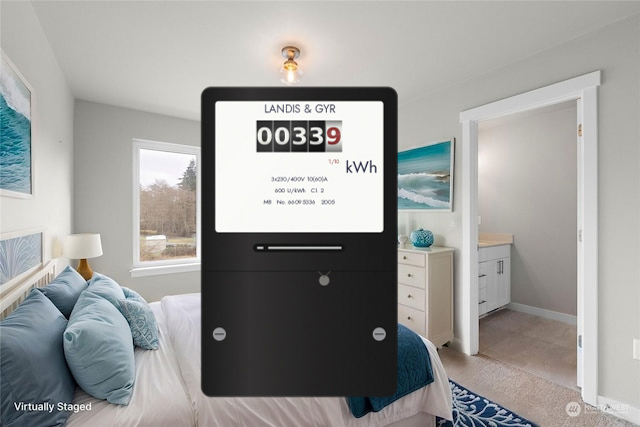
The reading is kWh 33.9
